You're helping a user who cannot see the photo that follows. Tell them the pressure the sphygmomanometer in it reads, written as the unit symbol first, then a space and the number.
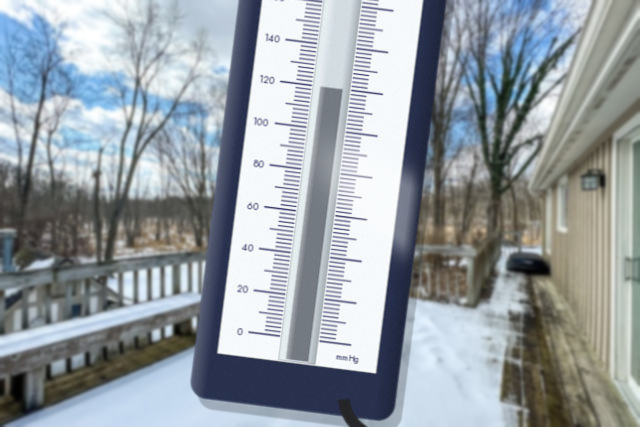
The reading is mmHg 120
